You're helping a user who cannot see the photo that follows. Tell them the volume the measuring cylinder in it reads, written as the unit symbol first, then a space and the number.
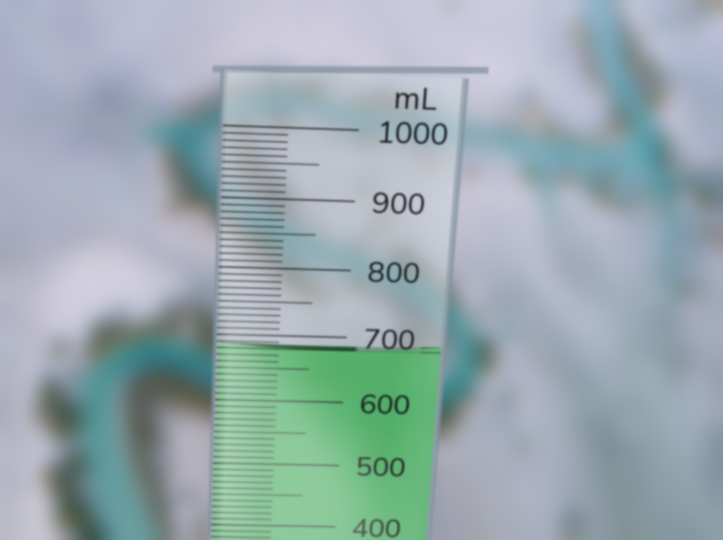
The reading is mL 680
